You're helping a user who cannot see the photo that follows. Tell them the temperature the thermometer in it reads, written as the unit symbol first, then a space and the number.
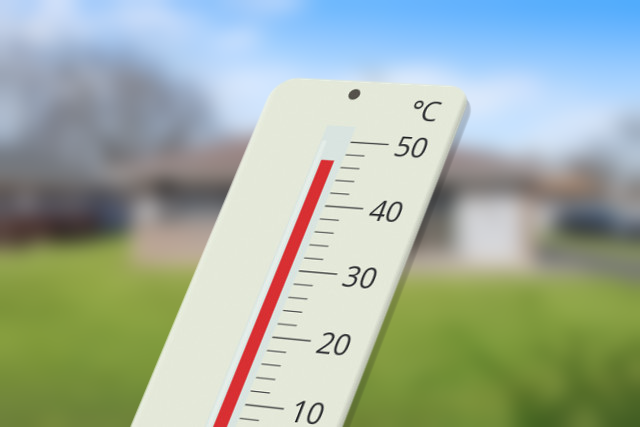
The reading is °C 47
